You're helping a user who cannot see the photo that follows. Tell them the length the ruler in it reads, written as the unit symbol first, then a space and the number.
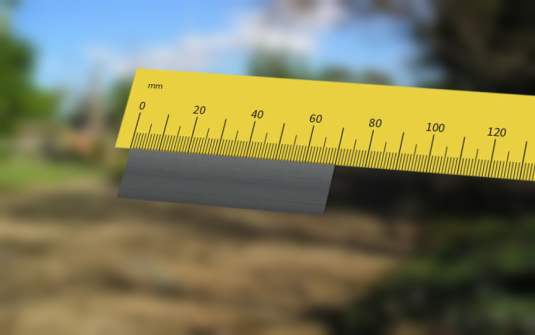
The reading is mm 70
